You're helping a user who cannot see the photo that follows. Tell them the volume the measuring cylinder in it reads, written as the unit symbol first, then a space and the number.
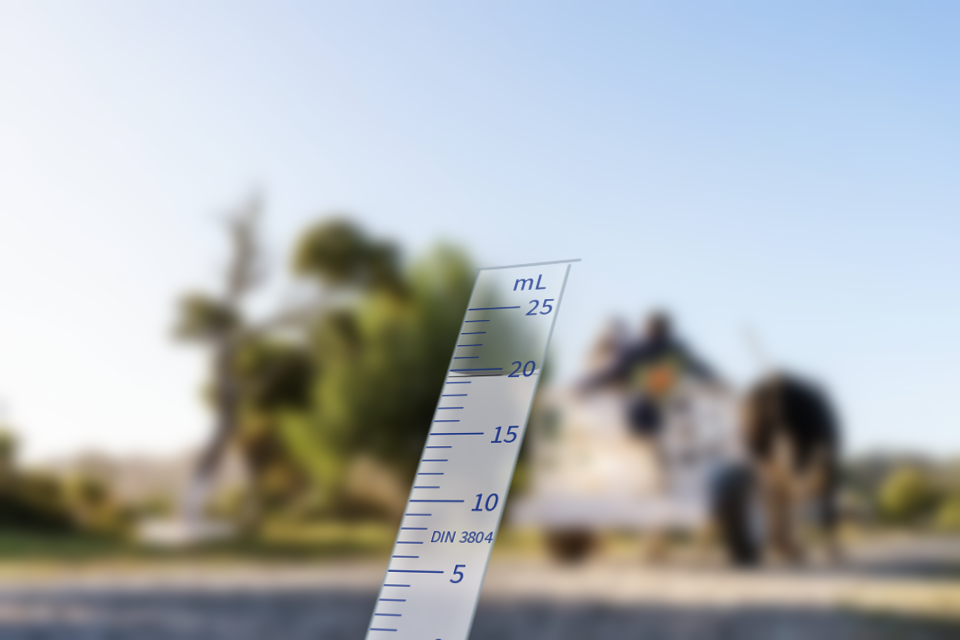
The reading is mL 19.5
